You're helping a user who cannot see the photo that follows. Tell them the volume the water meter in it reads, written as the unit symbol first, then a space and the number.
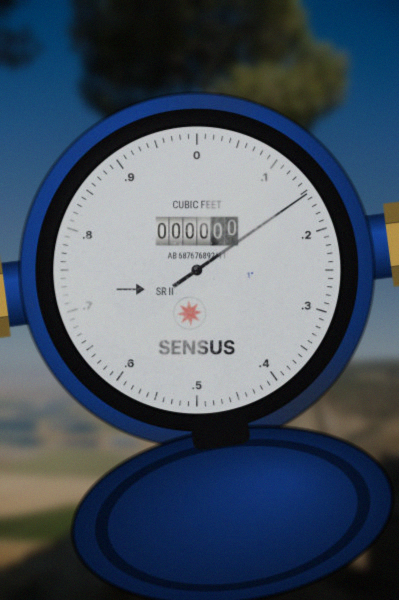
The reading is ft³ 0.15
